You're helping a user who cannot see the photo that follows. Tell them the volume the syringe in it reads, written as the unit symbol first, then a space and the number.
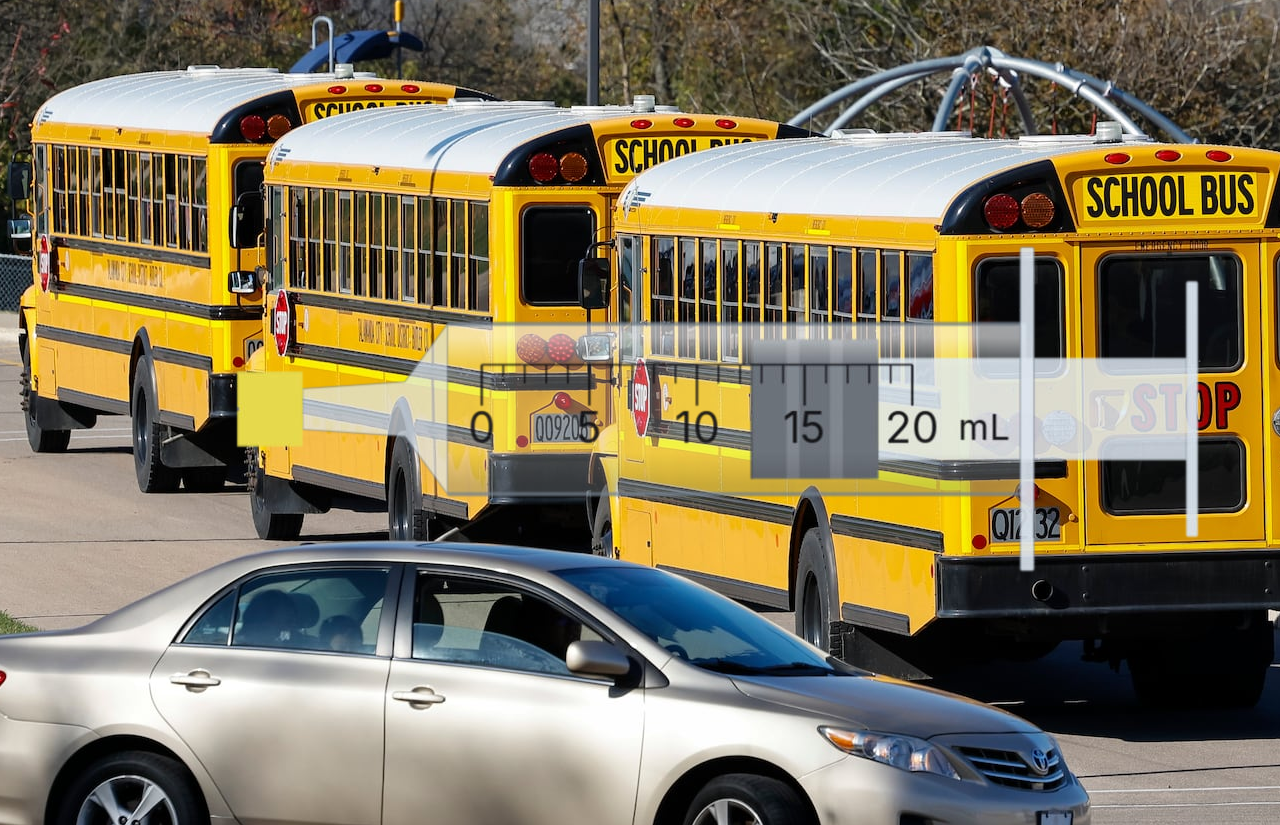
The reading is mL 12.5
